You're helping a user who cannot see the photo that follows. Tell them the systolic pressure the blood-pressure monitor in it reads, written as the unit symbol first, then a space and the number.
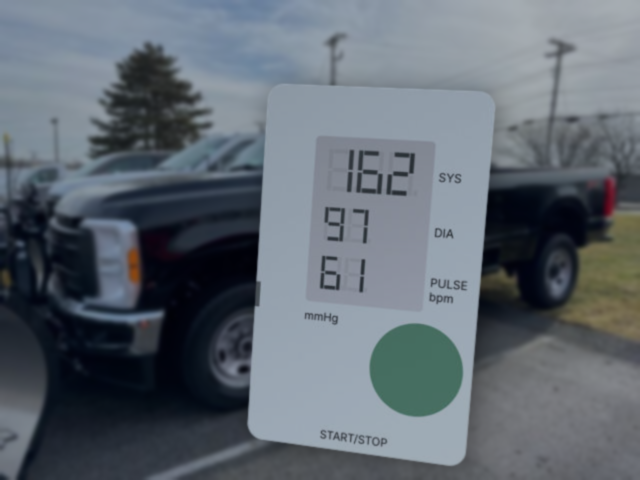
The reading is mmHg 162
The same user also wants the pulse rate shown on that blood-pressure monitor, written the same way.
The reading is bpm 61
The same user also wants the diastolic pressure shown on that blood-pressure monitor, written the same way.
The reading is mmHg 97
